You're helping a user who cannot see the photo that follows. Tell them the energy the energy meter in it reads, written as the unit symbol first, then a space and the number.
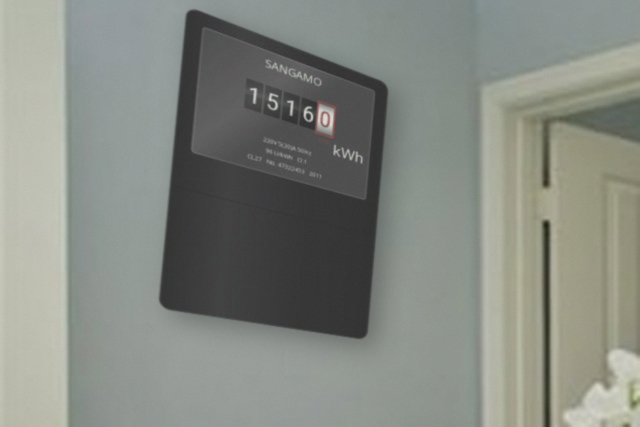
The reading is kWh 1516.0
